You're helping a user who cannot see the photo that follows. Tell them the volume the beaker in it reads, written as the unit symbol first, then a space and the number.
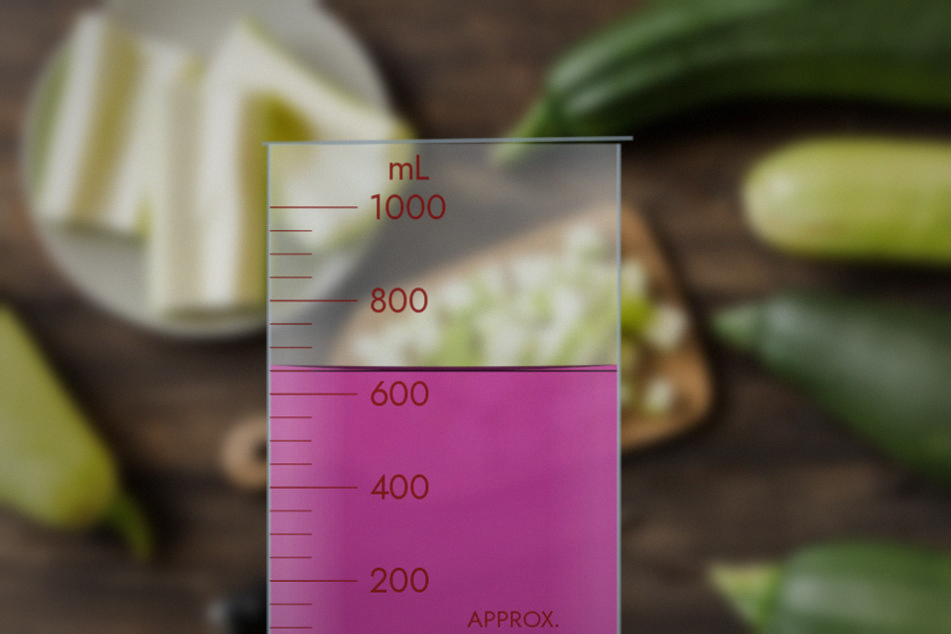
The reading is mL 650
